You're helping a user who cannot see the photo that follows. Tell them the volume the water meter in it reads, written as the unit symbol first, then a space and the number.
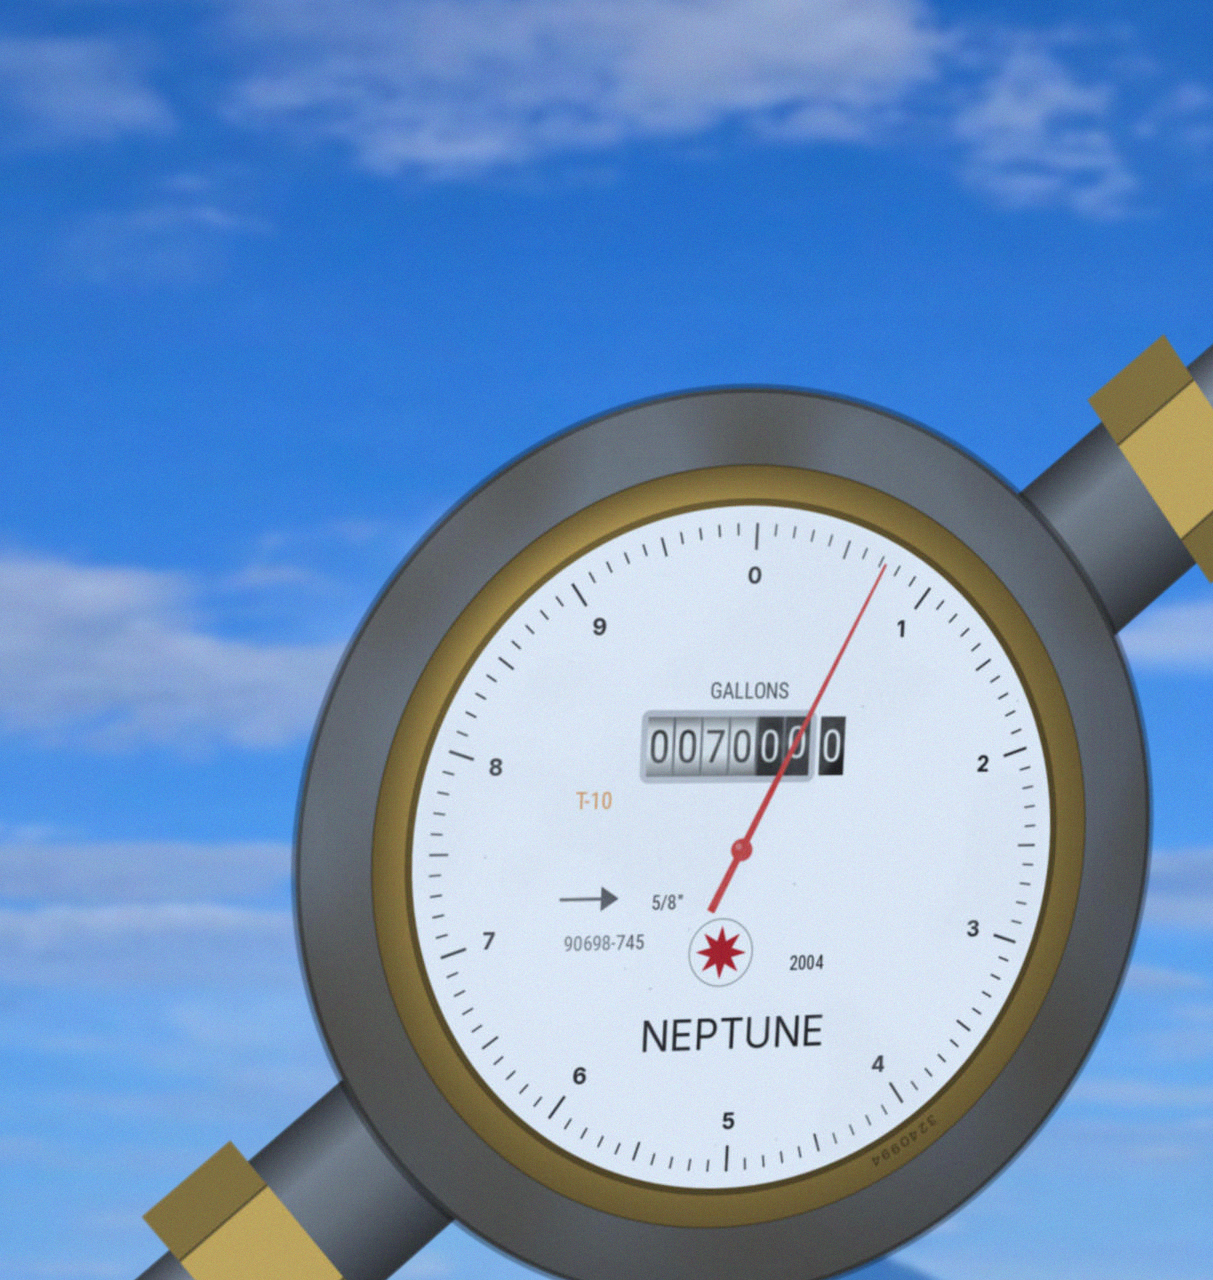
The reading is gal 70000.7
